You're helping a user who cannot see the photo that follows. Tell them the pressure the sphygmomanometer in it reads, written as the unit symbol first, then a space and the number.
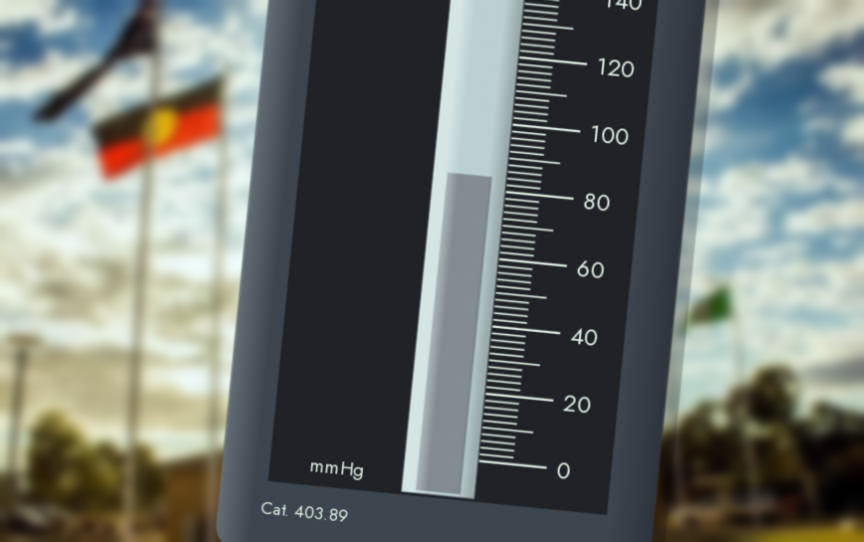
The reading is mmHg 84
